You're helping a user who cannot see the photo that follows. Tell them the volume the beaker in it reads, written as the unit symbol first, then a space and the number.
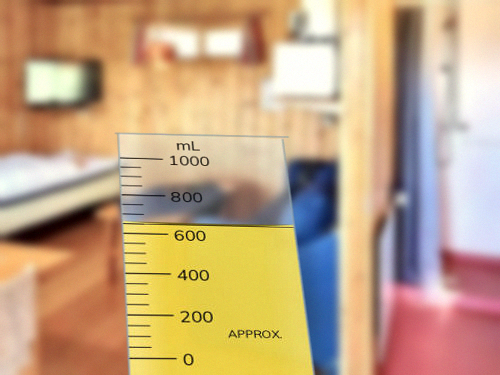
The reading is mL 650
